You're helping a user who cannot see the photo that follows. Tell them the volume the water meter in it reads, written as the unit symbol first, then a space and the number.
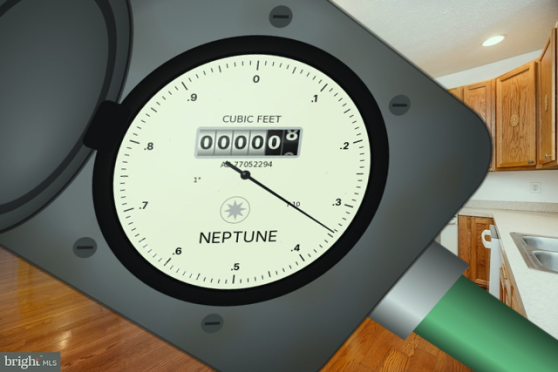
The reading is ft³ 8.34
